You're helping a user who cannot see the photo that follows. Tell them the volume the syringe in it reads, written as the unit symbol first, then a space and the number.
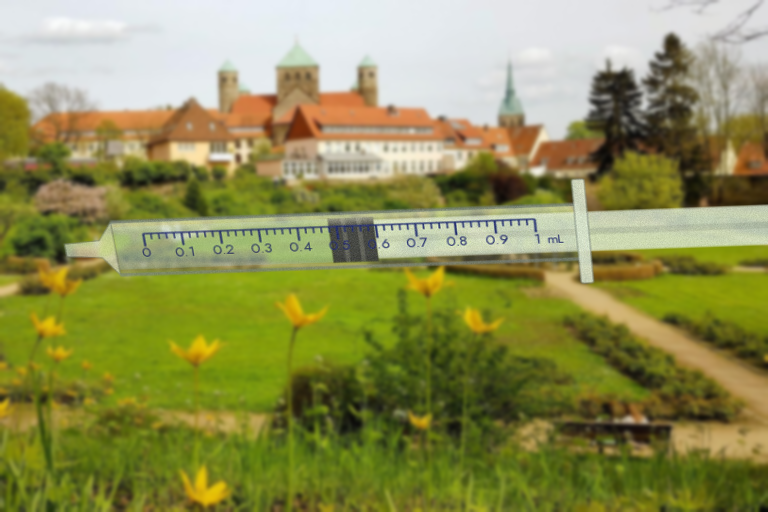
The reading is mL 0.48
